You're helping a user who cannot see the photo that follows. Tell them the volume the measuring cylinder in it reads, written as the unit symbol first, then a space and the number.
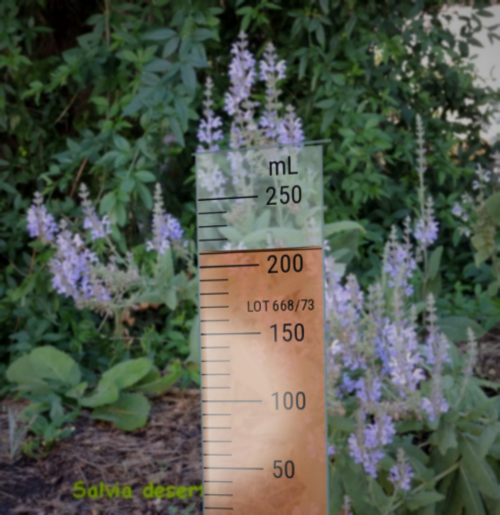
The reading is mL 210
